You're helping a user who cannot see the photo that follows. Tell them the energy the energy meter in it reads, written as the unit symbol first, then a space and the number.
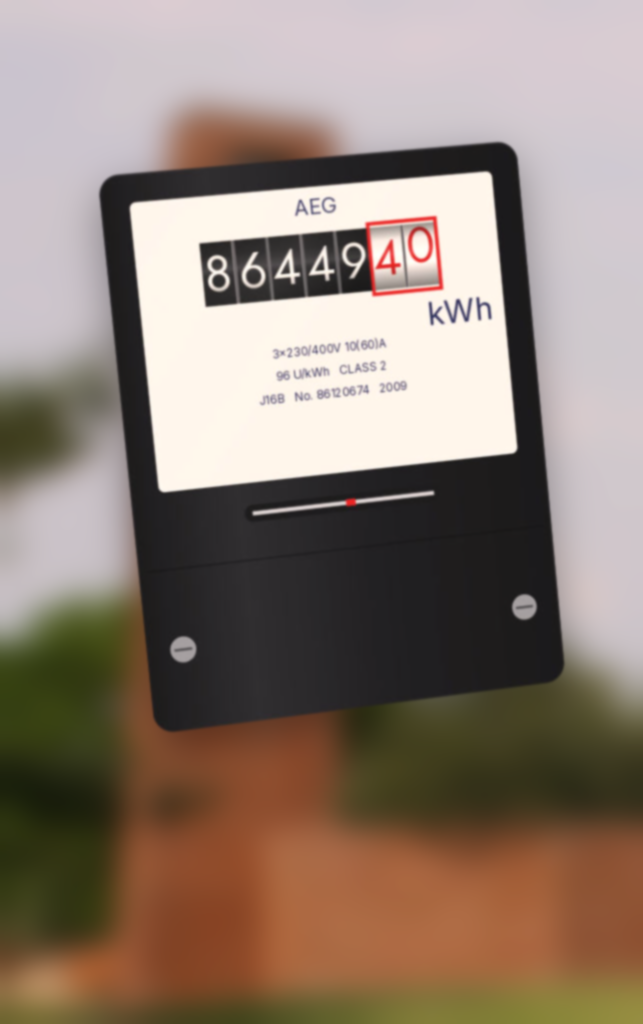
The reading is kWh 86449.40
